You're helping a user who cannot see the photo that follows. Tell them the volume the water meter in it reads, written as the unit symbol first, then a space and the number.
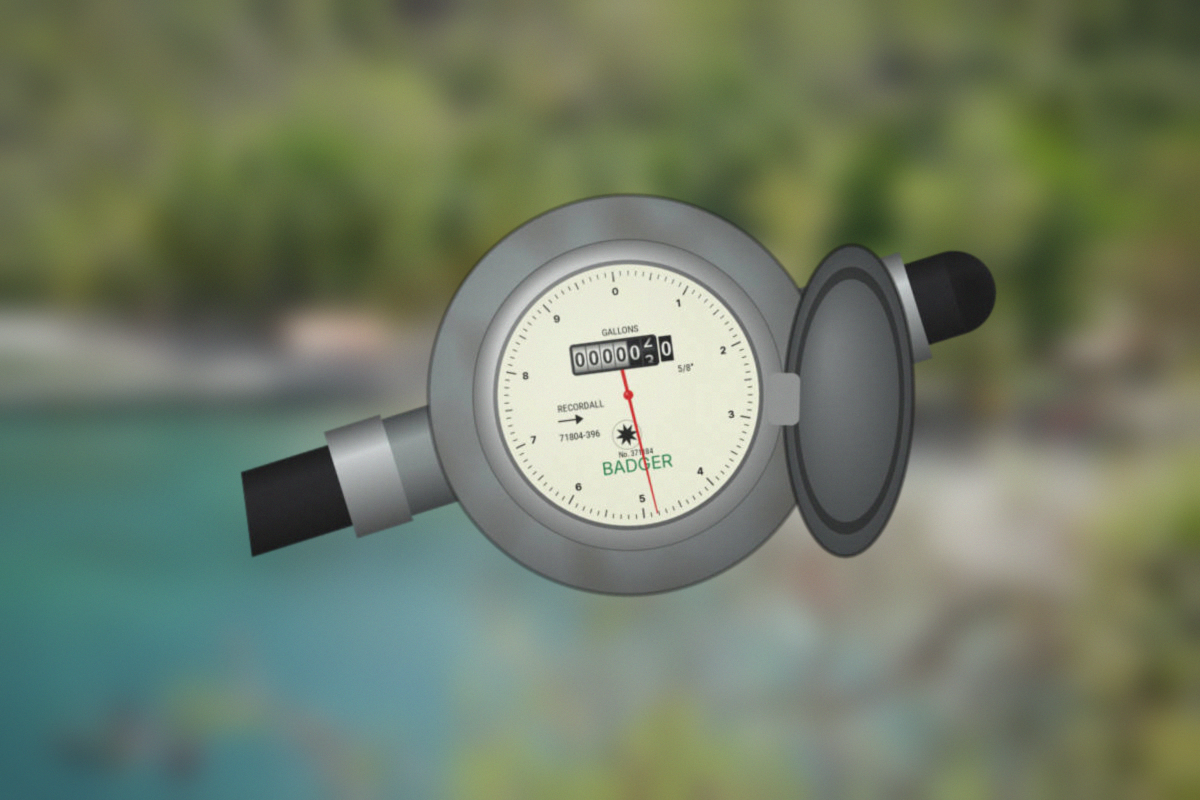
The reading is gal 24.8
